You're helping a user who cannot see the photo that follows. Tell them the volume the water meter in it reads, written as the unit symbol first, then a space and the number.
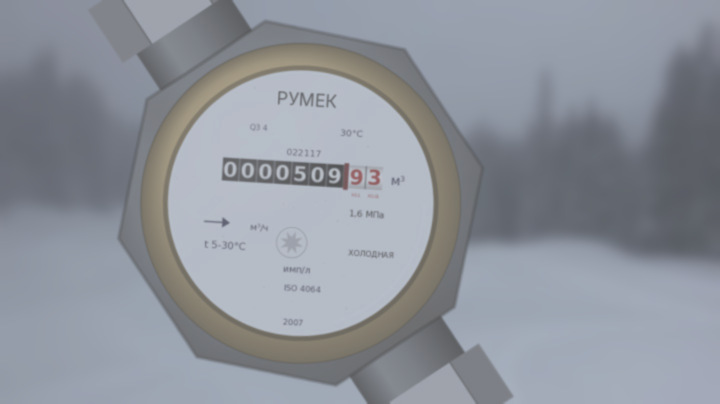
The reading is m³ 509.93
